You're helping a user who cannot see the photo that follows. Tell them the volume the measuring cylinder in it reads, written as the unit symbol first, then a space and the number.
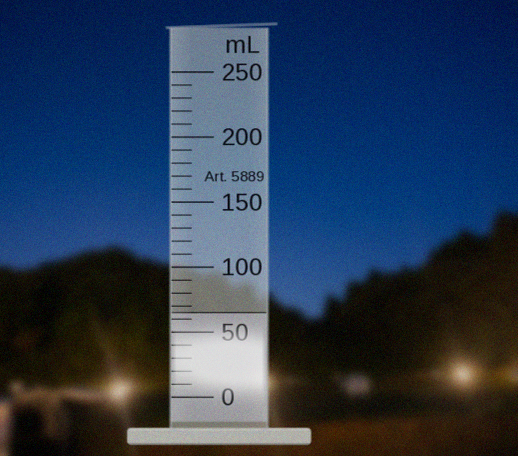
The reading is mL 65
